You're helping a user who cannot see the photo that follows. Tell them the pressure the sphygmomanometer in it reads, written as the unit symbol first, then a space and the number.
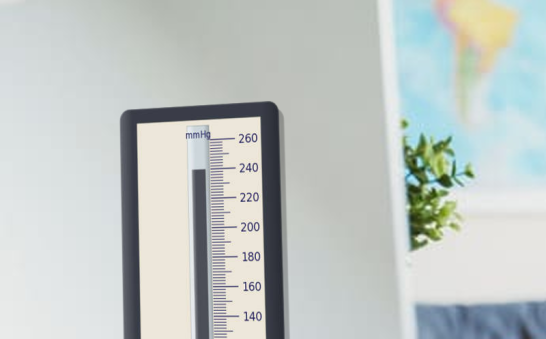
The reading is mmHg 240
